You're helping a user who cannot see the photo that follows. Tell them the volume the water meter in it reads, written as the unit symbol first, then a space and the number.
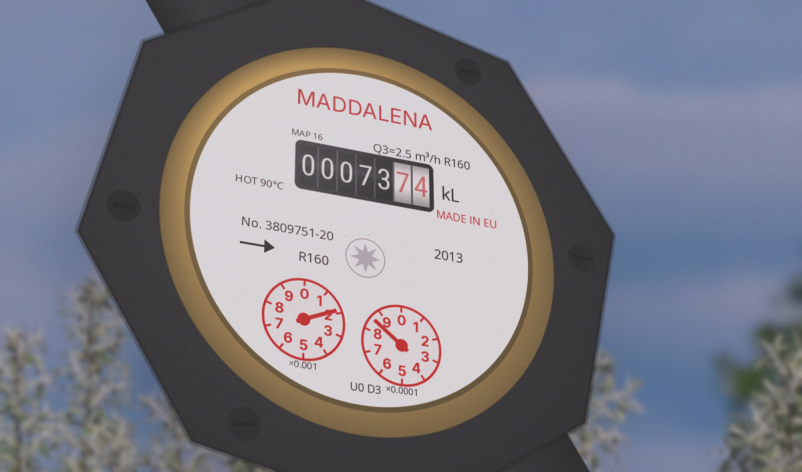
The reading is kL 73.7418
